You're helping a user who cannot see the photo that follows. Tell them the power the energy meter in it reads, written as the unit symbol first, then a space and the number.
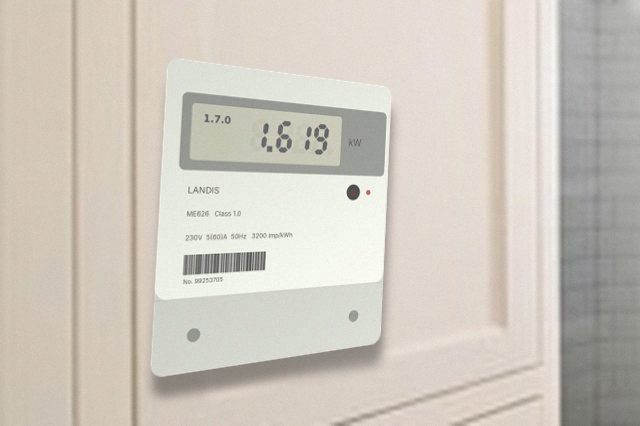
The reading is kW 1.619
